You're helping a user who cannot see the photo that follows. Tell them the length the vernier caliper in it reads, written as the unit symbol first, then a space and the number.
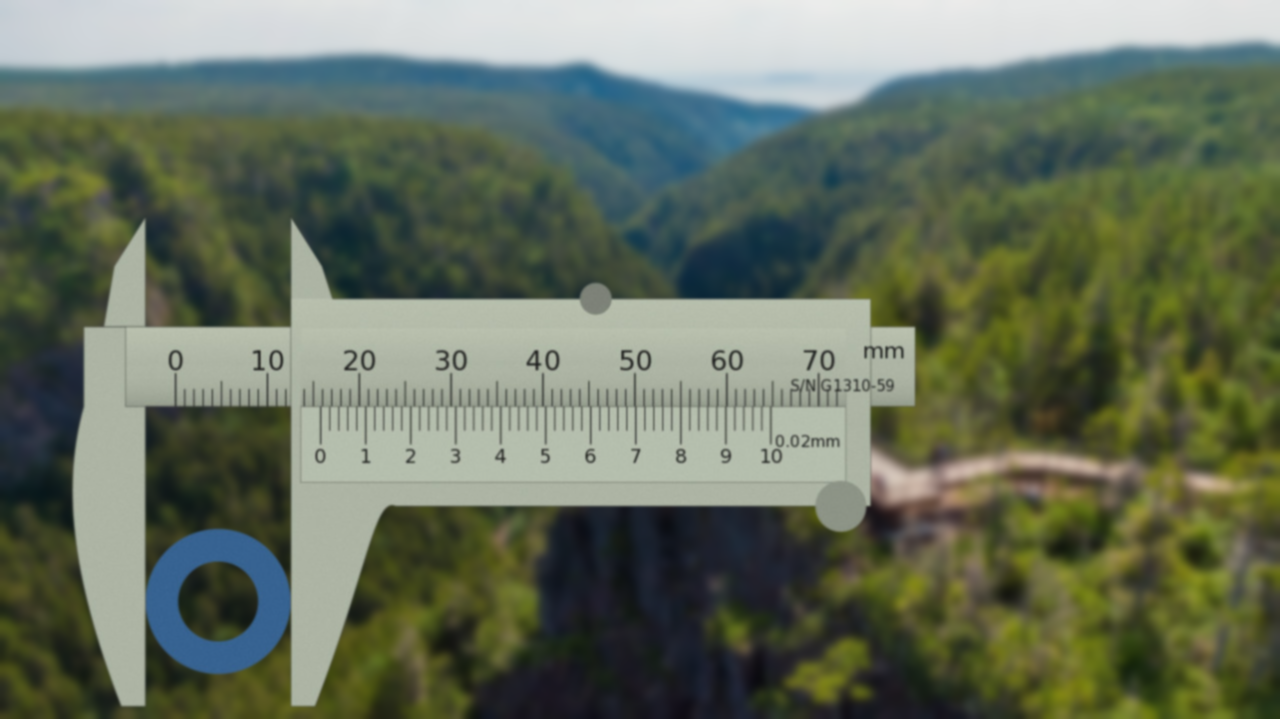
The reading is mm 15.8
